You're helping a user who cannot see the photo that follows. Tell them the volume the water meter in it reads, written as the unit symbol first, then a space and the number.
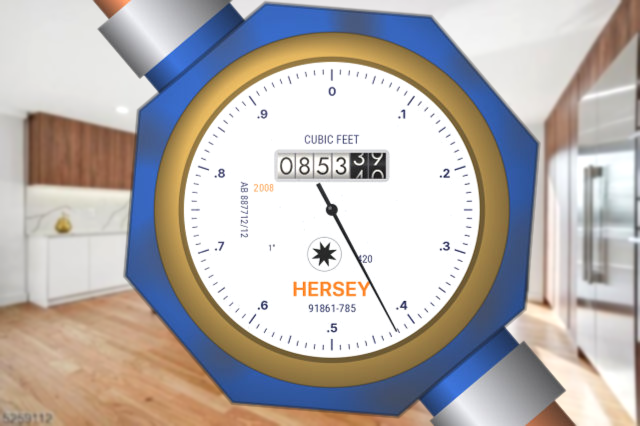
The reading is ft³ 85339.42
